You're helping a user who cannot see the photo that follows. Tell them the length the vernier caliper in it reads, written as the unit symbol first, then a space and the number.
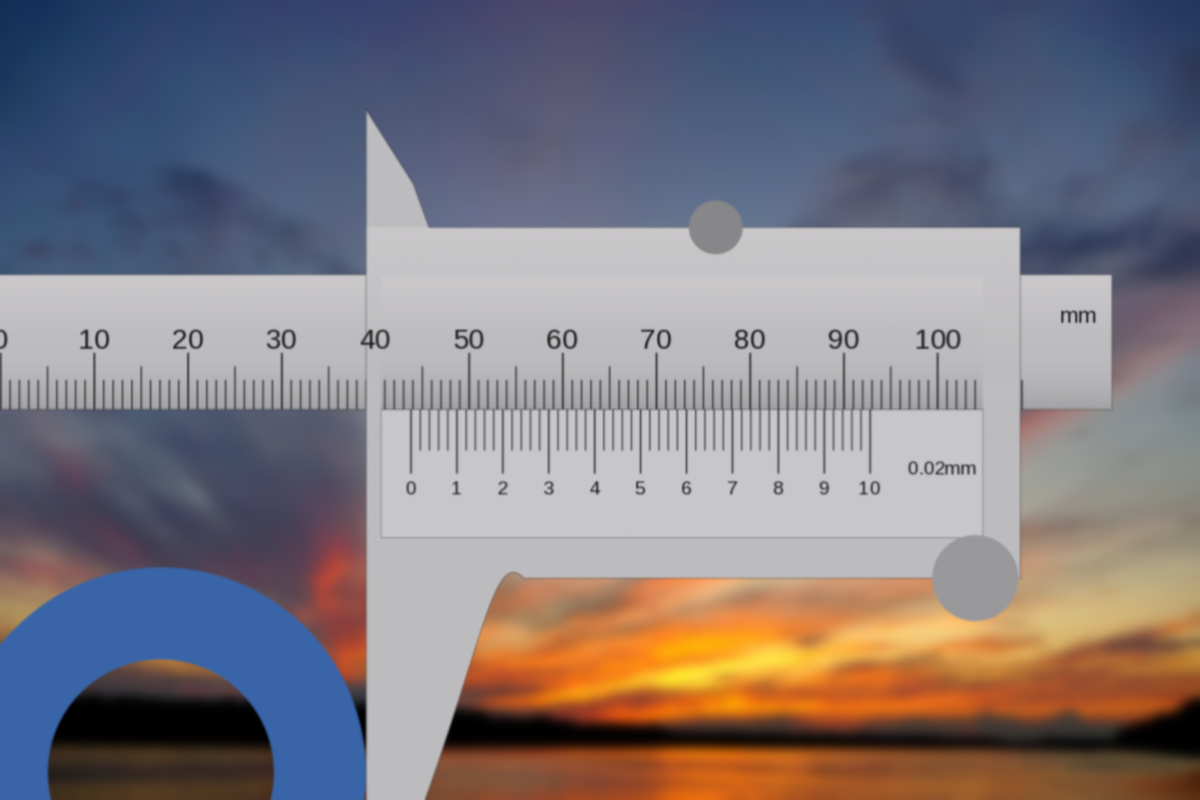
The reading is mm 43.8
